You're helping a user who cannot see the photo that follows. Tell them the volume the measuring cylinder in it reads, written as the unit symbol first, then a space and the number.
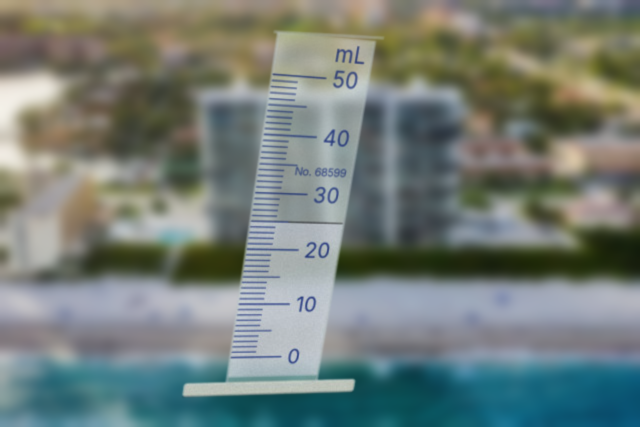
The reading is mL 25
